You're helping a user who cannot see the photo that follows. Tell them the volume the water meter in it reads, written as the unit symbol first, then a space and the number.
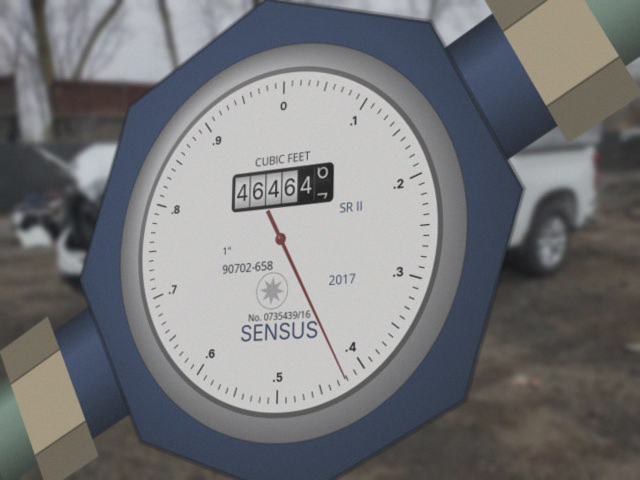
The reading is ft³ 464646.42
